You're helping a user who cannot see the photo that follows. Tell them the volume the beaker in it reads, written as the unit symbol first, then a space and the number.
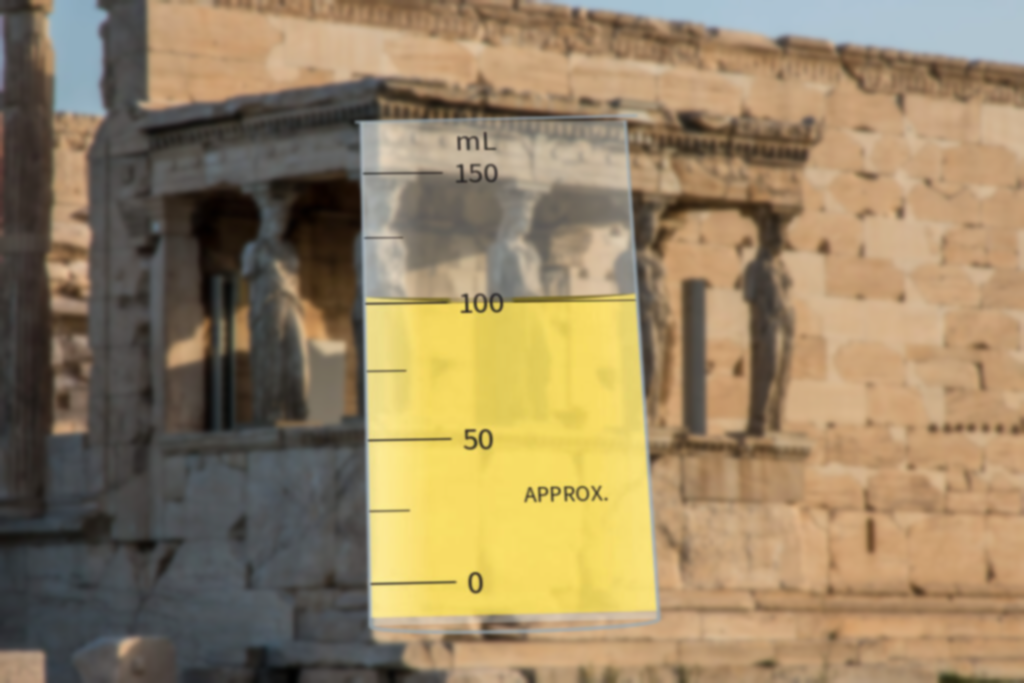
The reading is mL 100
